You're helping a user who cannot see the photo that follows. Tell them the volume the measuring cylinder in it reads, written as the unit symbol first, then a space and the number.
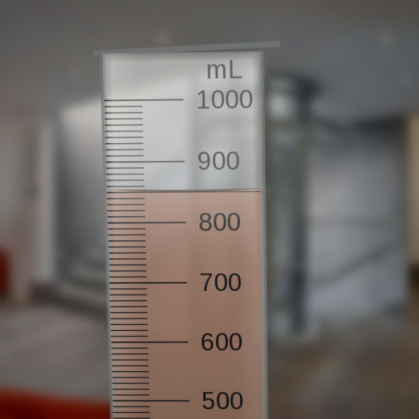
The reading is mL 850
